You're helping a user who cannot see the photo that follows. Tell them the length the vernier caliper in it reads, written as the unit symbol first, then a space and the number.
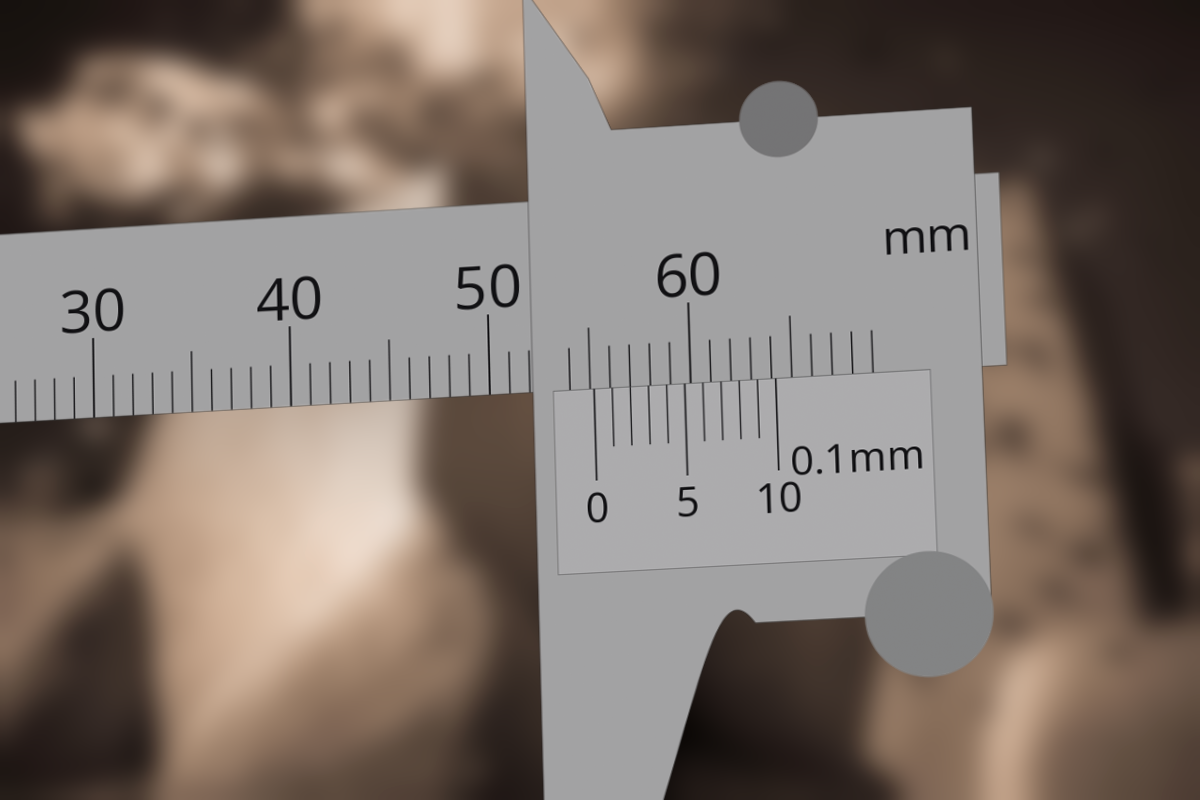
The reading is mm 55.2
